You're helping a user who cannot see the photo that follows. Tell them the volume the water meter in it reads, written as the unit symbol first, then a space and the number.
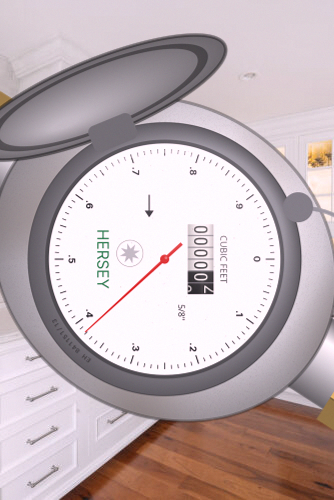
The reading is ft³ 2.38
